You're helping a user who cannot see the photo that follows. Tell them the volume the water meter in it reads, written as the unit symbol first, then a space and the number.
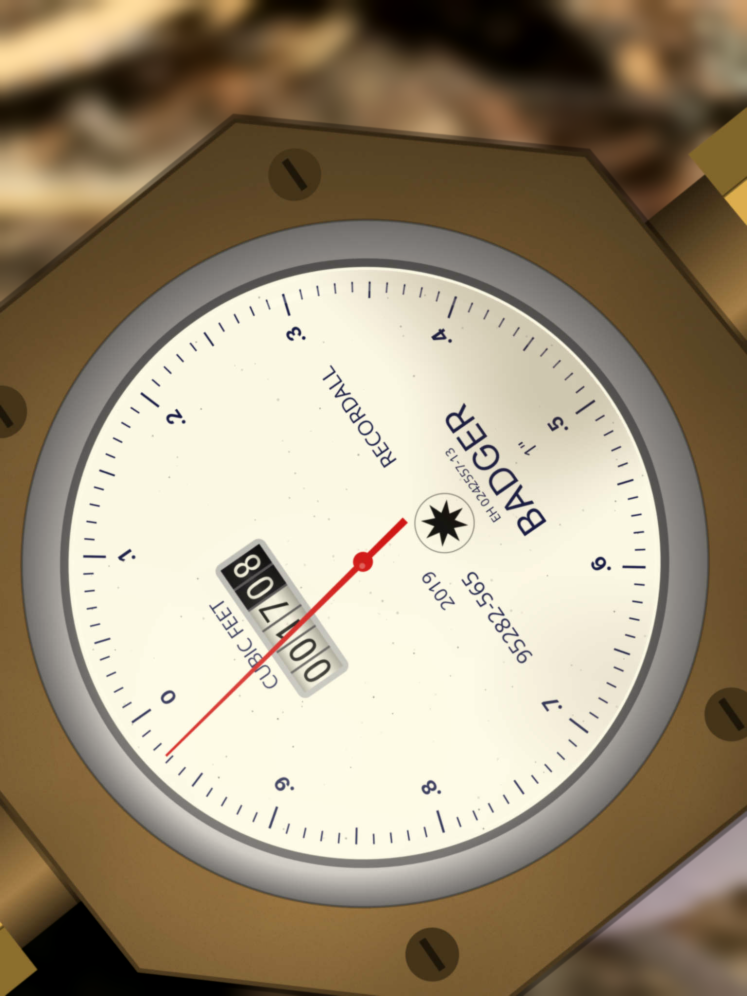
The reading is ft³ 1707.97
